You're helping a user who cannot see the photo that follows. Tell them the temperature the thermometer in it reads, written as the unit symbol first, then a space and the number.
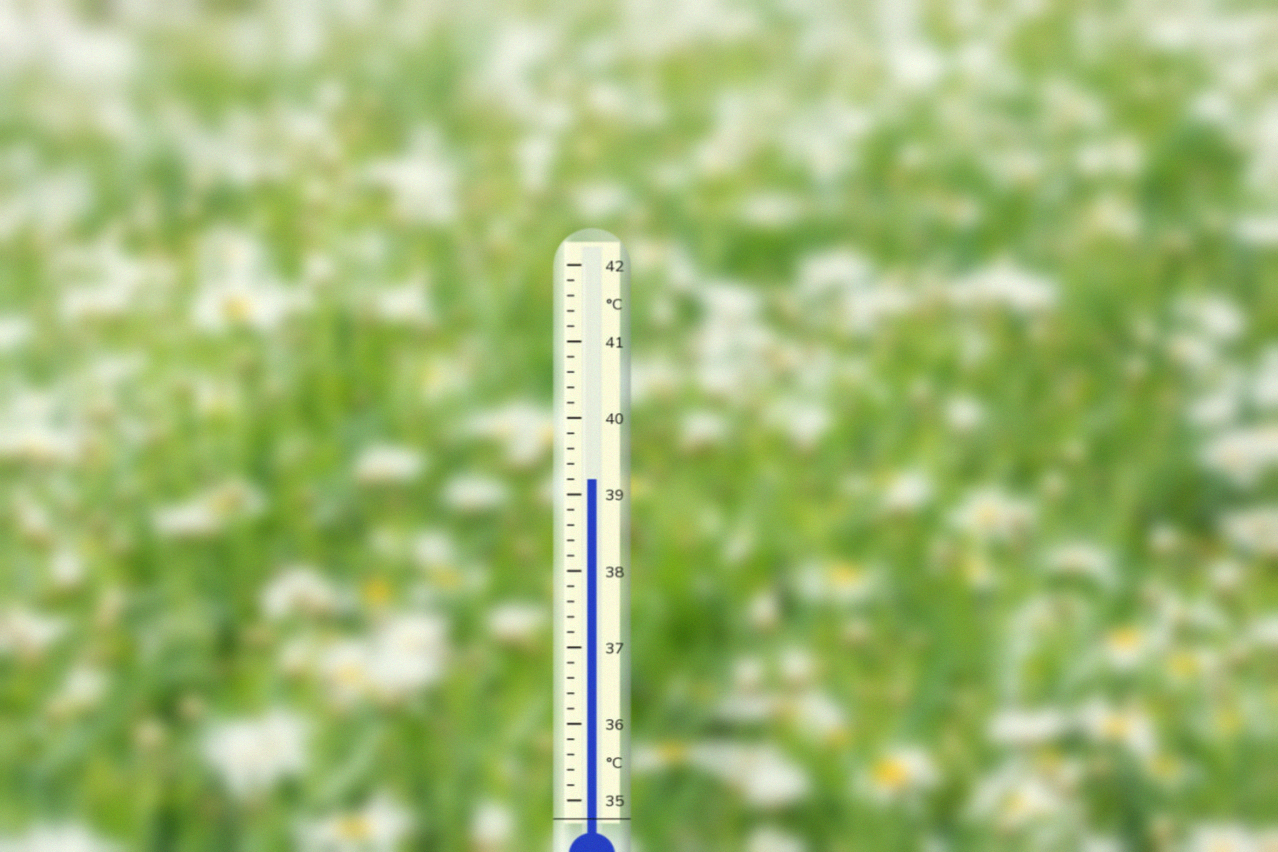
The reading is °C 39.2
